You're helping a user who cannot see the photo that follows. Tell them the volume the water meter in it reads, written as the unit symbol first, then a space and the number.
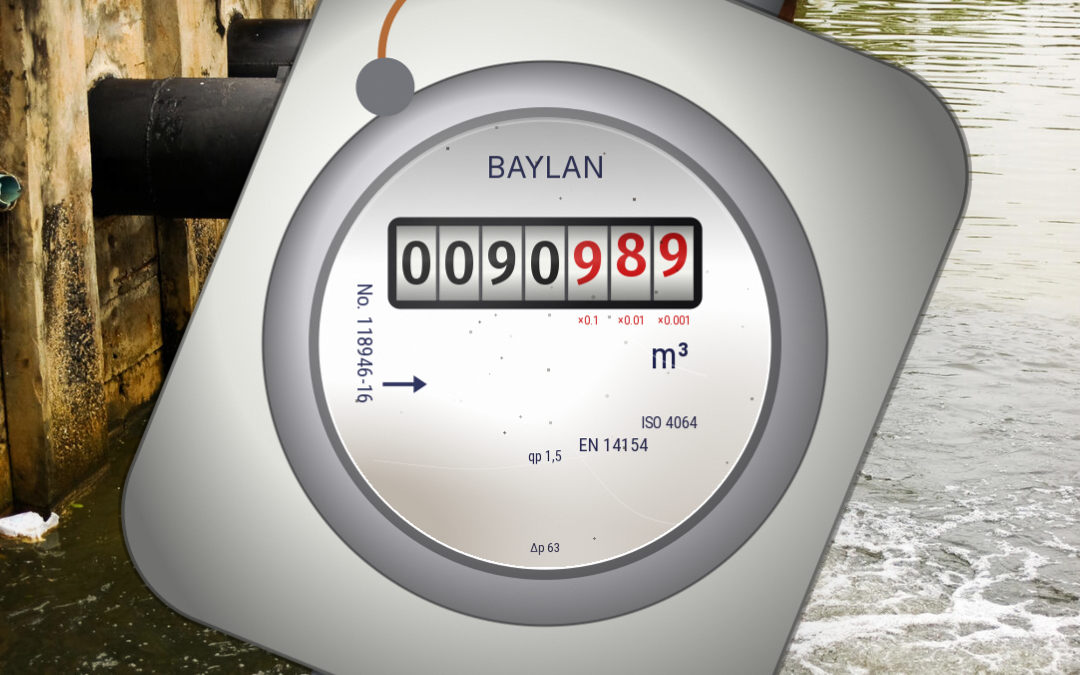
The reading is m³ 90.989
